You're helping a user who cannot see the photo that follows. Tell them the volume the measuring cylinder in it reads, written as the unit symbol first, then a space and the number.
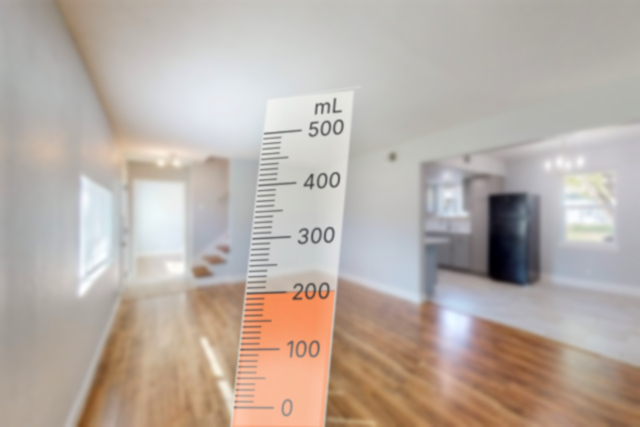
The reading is mL 200
